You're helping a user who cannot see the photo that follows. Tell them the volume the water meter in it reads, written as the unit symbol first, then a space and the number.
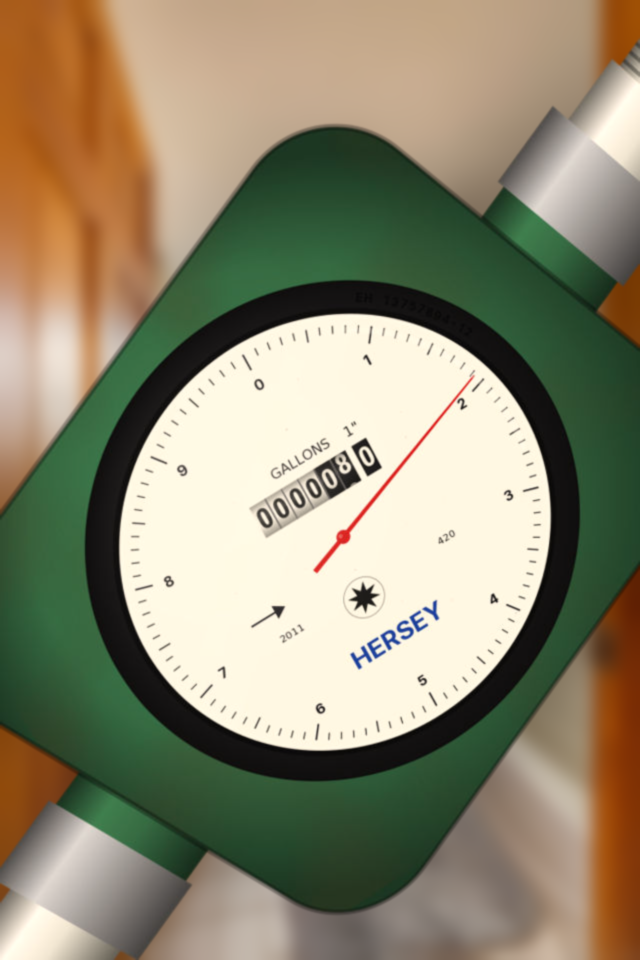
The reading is gal 81.9
